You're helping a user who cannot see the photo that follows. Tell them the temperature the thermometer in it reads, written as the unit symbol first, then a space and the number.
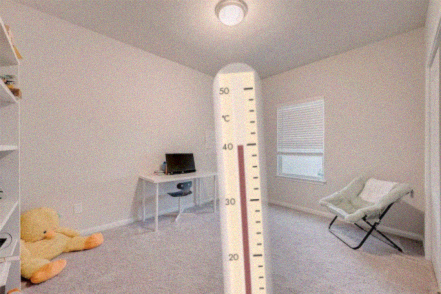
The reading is °C 40
